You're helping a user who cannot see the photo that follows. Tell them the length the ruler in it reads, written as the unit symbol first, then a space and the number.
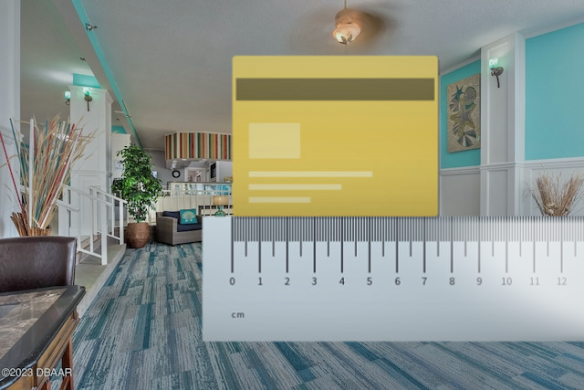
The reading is cm 7.5
